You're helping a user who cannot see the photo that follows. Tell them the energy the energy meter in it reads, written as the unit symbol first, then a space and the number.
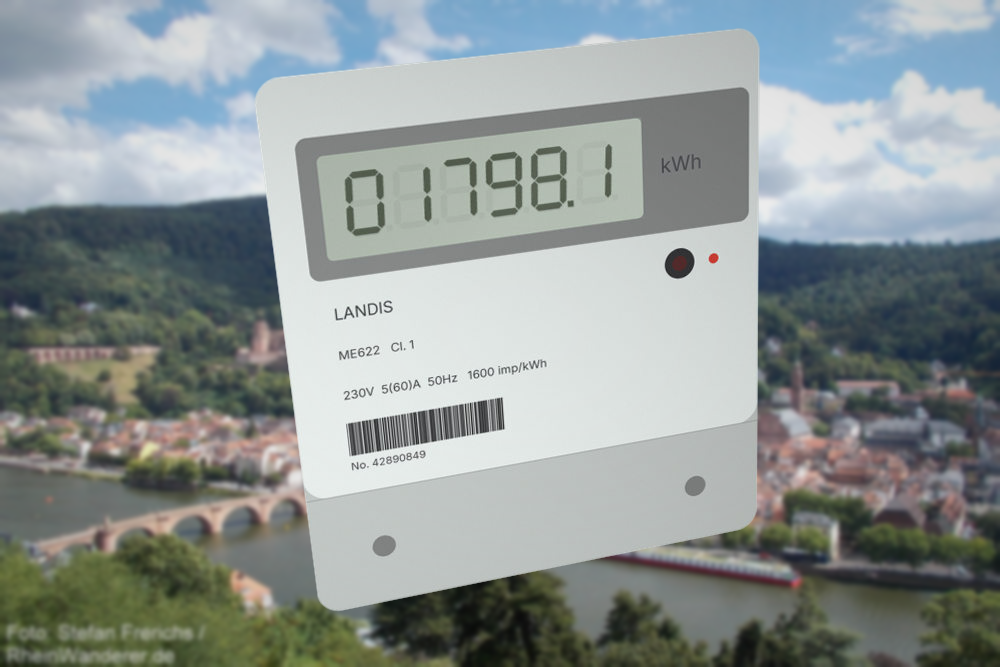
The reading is kWh 1798.1
